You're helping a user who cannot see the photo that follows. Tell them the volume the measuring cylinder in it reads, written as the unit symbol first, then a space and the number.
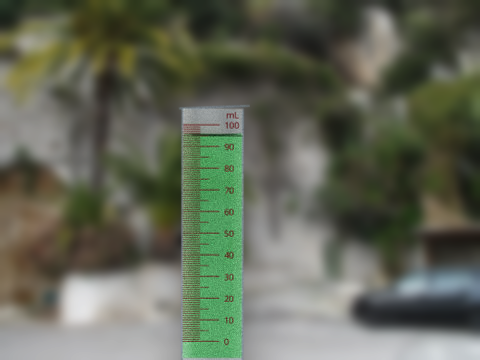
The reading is mL 95
